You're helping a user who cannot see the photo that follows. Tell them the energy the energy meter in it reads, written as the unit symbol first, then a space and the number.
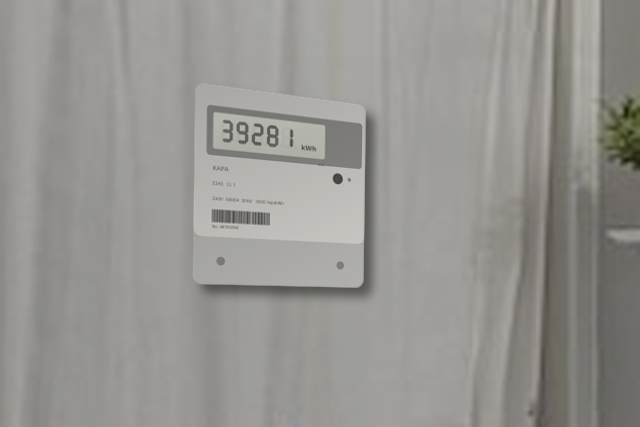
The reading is kWh 39281
